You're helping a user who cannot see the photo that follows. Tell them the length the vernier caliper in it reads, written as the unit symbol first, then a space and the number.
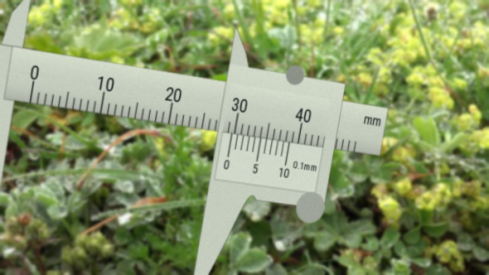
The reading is mm 29.6
